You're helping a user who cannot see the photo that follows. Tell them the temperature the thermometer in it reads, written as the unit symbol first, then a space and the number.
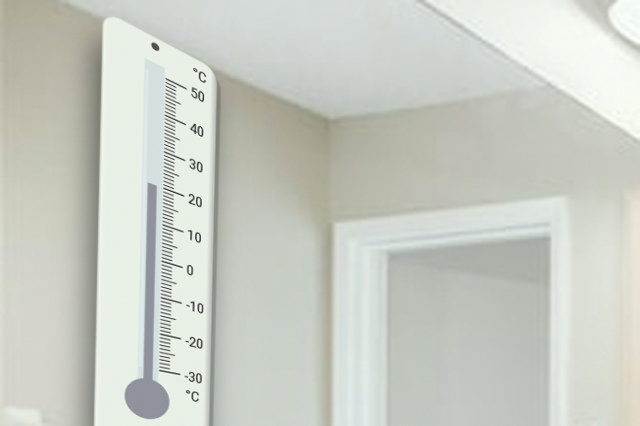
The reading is °C 20
